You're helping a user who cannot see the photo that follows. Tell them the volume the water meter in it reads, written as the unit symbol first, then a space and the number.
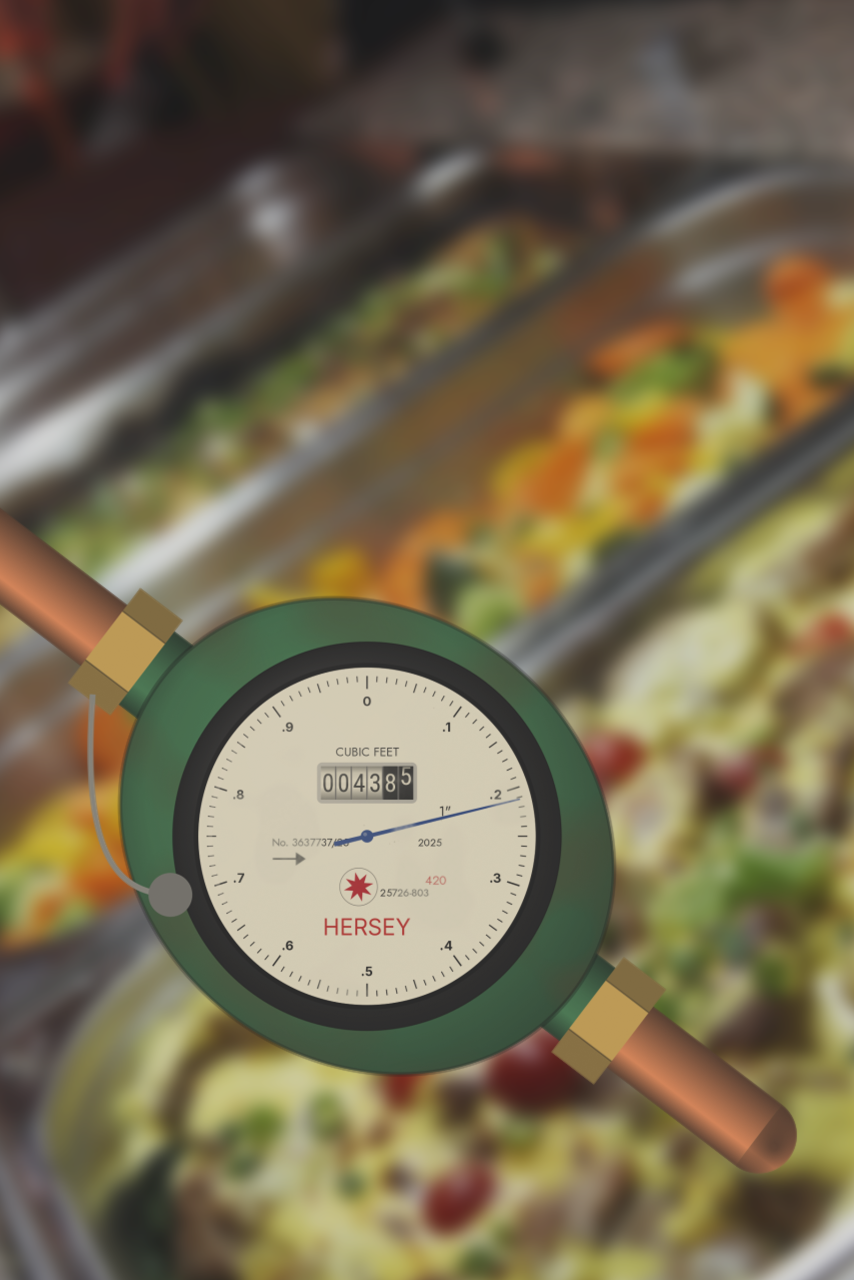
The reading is ft³ 4385.21
